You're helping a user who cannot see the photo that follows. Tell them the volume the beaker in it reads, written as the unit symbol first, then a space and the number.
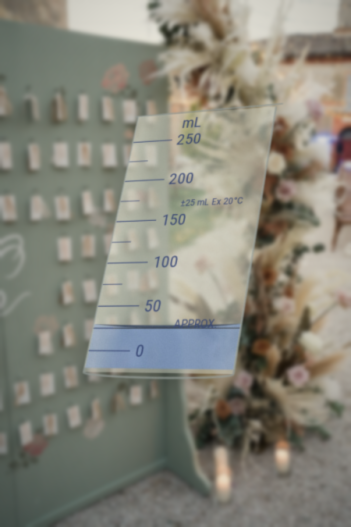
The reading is mL 25
